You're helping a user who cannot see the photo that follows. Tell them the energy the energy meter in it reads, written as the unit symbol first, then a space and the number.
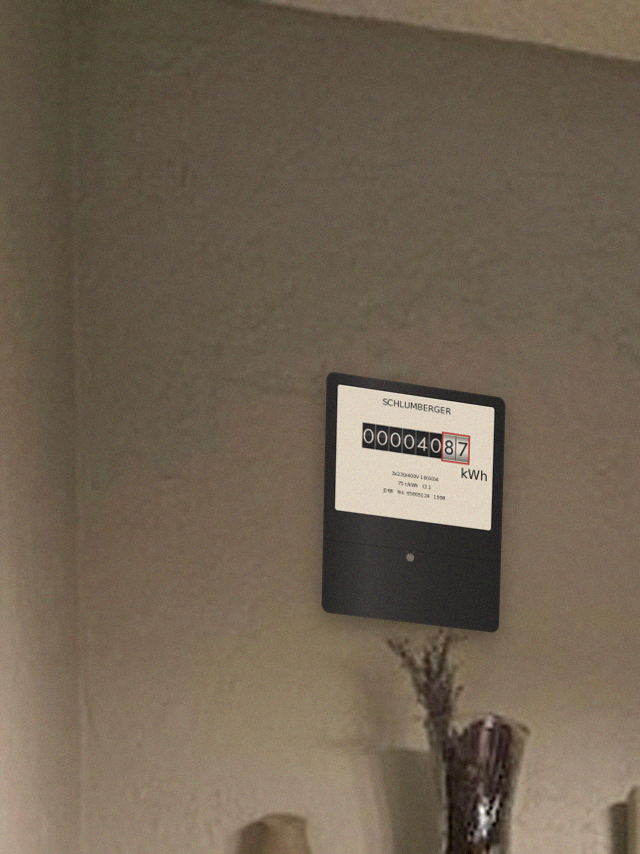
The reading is kWh 40.87
